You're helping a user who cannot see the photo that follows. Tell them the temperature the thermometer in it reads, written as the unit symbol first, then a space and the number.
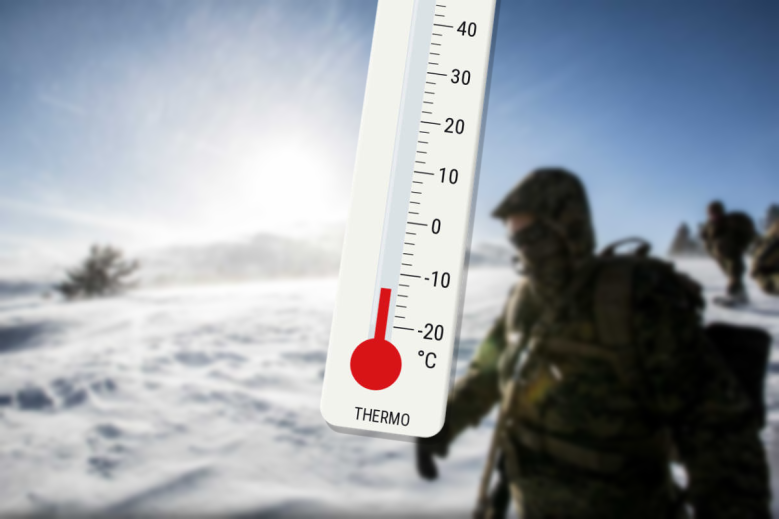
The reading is °C -13
